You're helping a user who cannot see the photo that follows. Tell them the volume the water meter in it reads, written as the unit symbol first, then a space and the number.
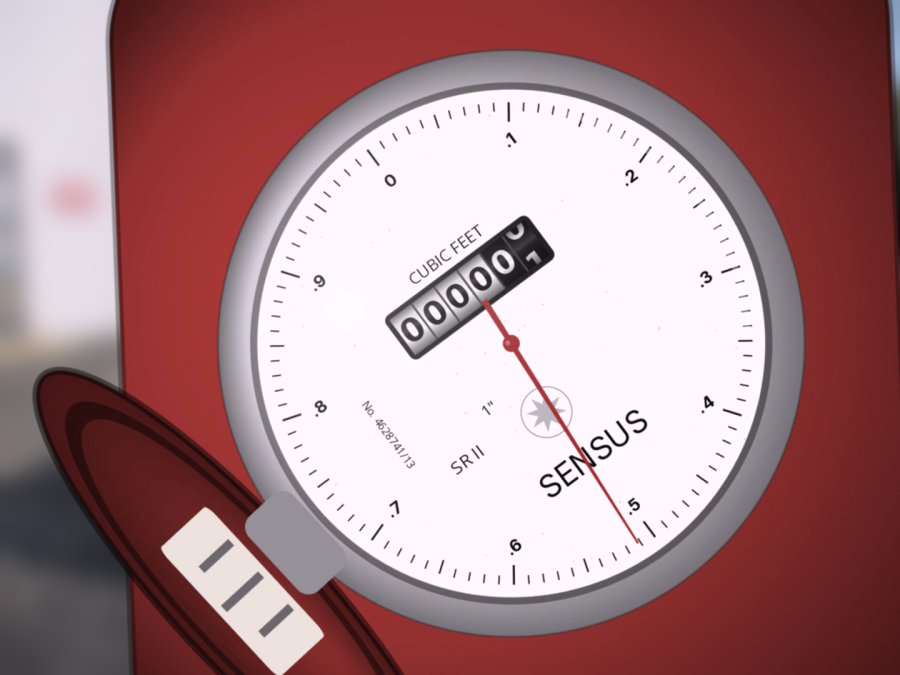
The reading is ft³ 0.51
